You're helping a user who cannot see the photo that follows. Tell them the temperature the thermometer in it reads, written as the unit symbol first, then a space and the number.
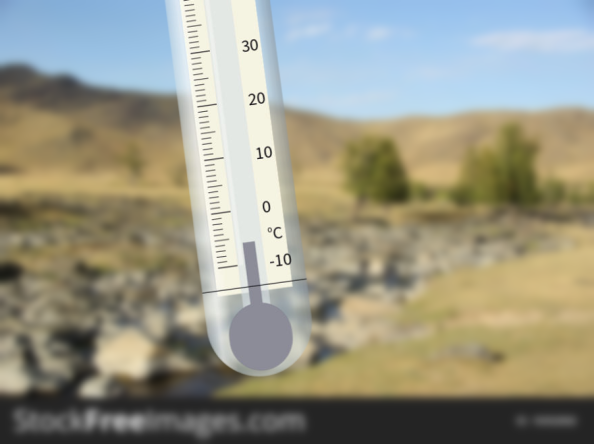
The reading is °C -6
